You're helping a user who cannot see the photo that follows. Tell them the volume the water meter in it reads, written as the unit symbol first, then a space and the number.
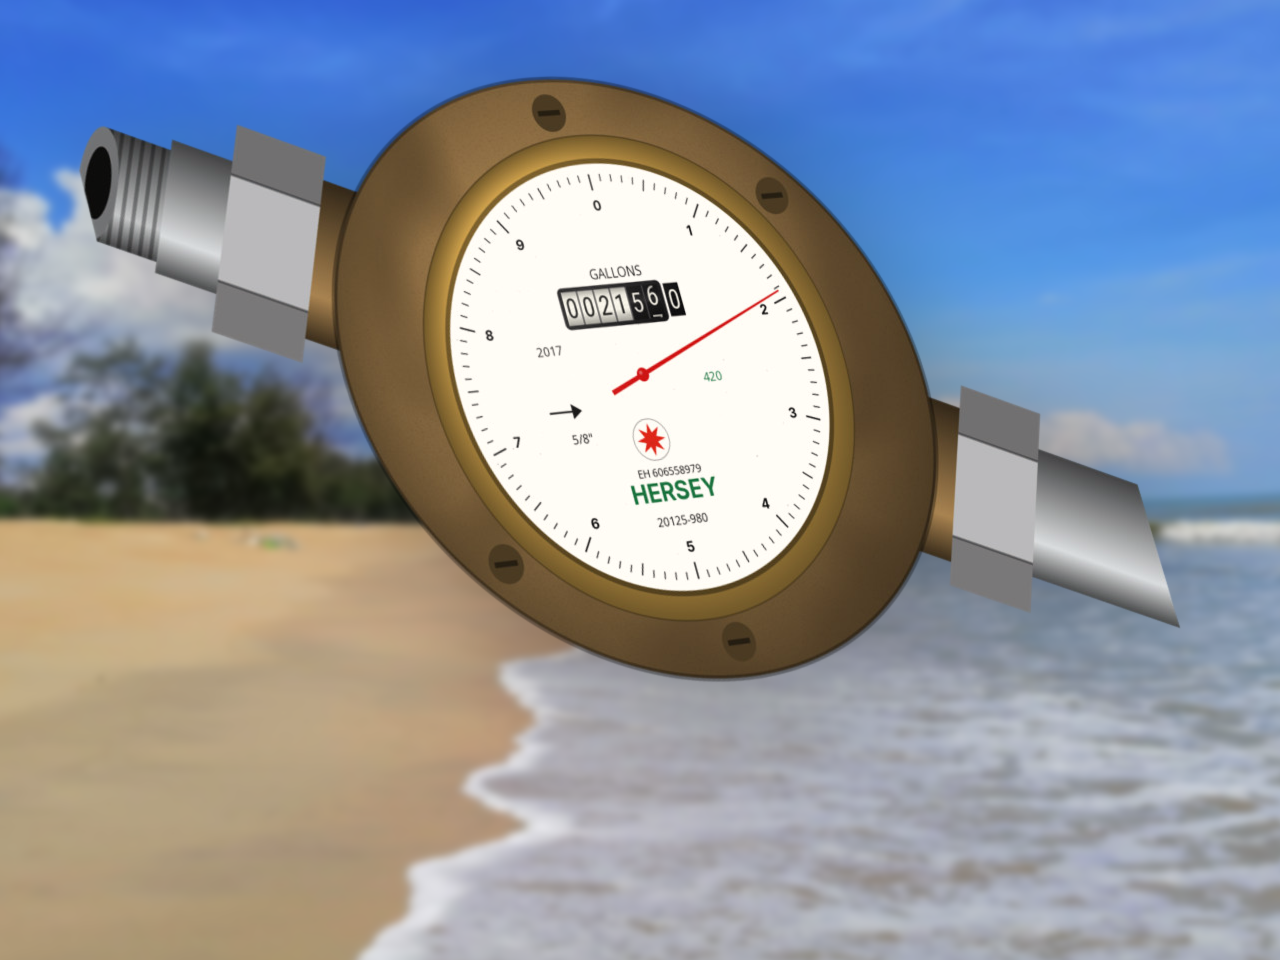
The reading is gal 21561.9
